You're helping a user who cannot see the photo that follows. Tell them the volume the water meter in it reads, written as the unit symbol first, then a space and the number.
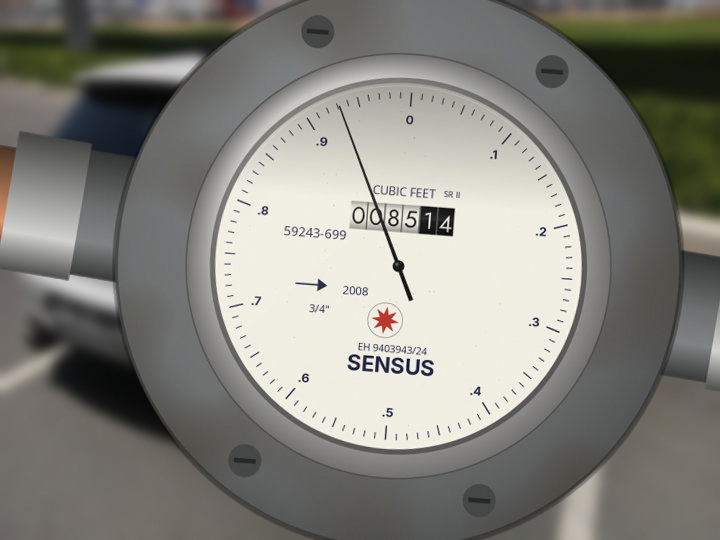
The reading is ft³ 8513.93
